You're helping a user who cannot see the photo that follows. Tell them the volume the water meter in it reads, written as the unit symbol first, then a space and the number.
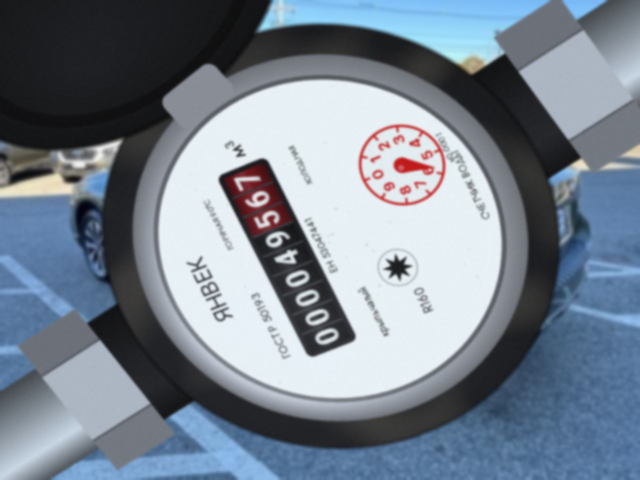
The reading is m³ 49.5675
